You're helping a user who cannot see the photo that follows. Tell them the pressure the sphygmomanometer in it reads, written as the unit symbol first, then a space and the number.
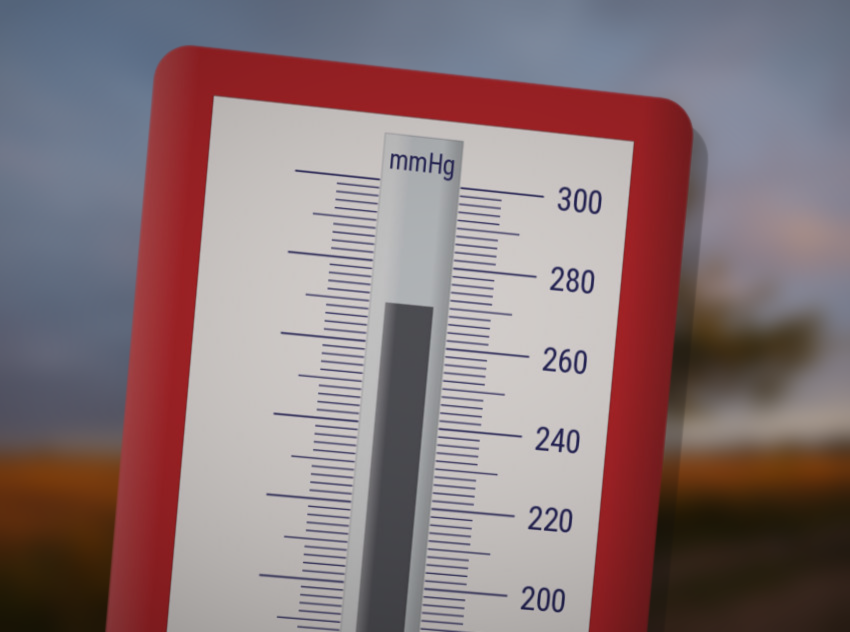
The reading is mmHg 270
